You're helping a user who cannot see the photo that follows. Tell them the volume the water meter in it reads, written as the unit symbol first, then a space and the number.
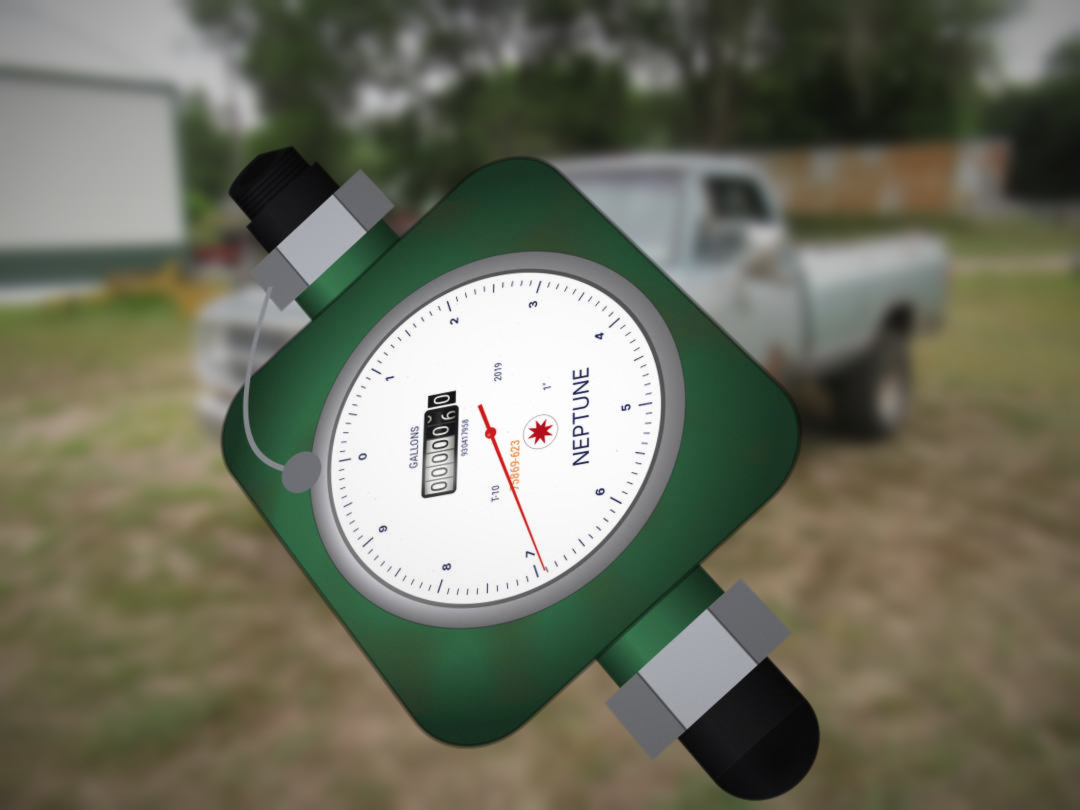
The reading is gal 56.9
